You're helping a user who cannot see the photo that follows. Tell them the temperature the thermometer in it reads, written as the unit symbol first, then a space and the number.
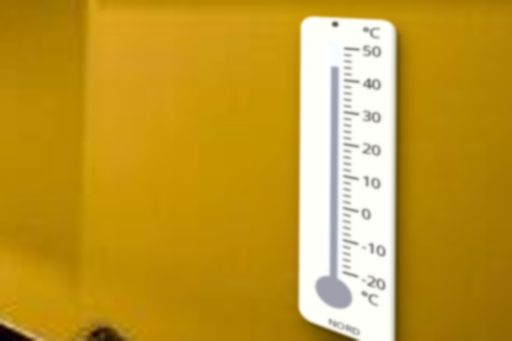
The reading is °C 44
